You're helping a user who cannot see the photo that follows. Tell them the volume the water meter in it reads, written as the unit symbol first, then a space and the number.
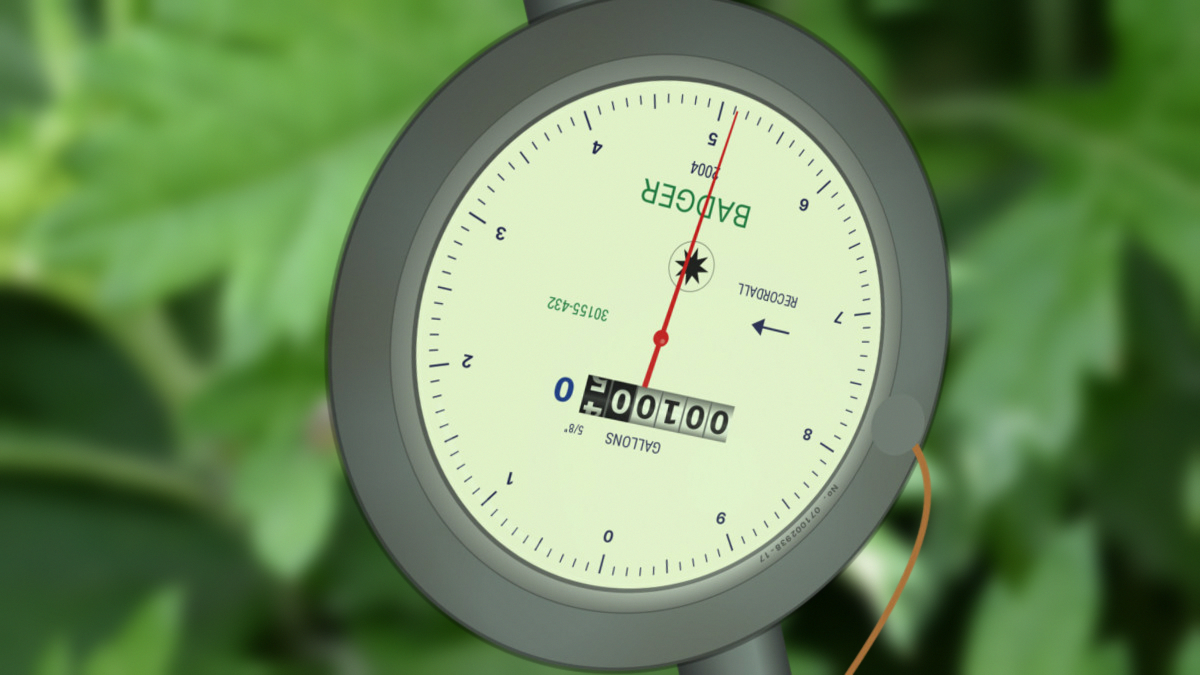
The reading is gal 10045.1
